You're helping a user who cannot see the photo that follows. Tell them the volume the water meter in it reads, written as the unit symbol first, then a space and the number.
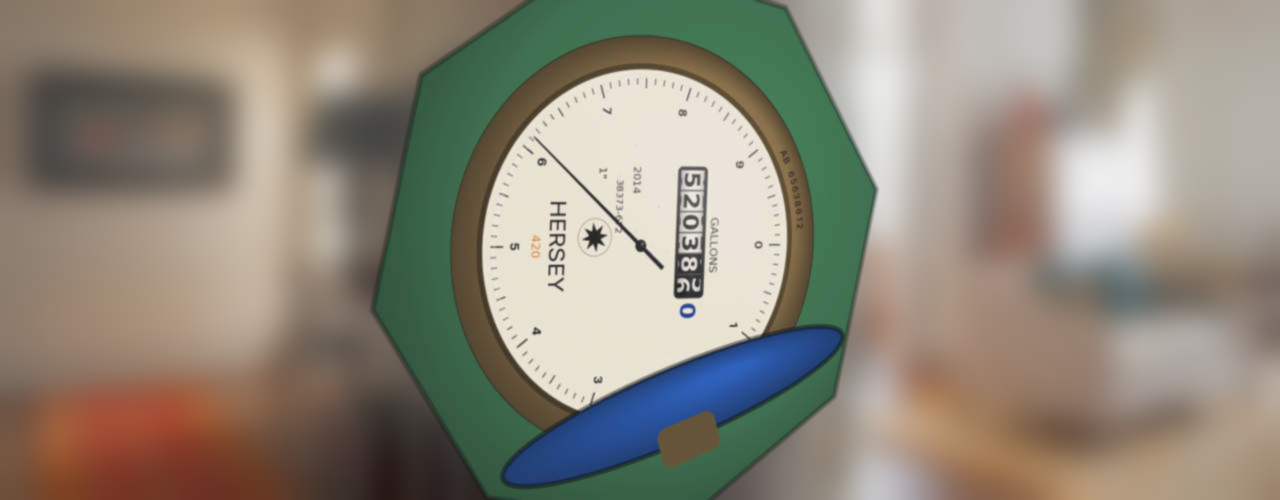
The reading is gal 5203856.1
